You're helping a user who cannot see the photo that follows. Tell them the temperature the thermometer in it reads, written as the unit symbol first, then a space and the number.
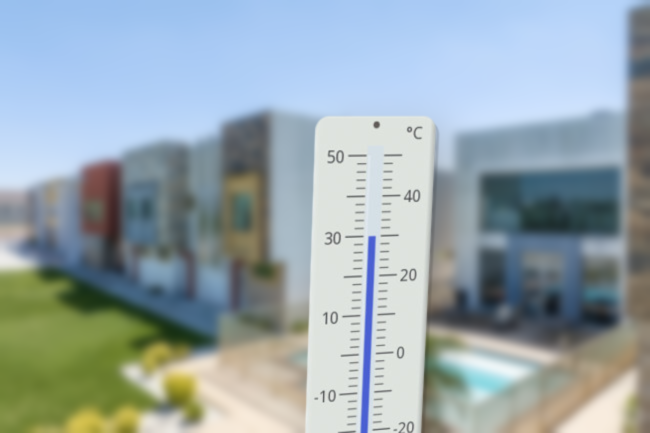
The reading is °C 30
